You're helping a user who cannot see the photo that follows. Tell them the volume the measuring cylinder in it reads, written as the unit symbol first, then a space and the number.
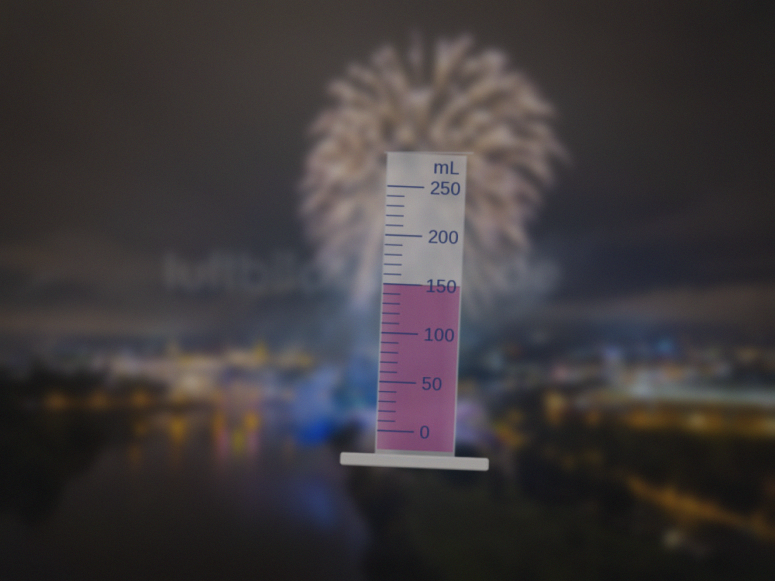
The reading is mL 150
